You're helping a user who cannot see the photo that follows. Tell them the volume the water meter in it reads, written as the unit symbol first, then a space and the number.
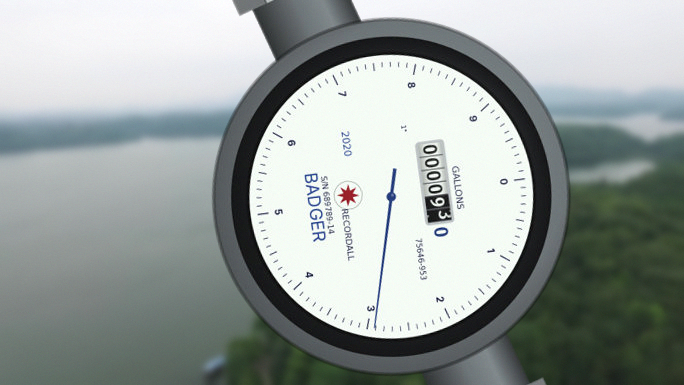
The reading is gal 932.9
